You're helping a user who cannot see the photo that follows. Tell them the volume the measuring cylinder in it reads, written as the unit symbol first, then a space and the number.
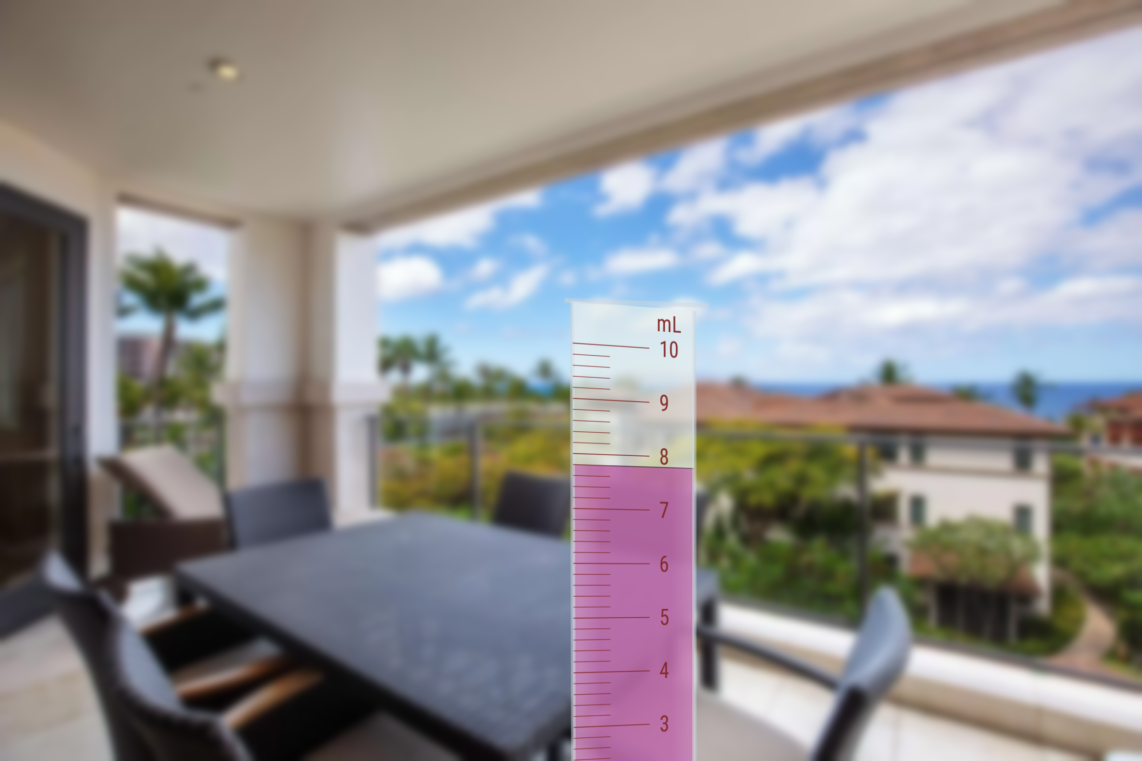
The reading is mL 7.8
